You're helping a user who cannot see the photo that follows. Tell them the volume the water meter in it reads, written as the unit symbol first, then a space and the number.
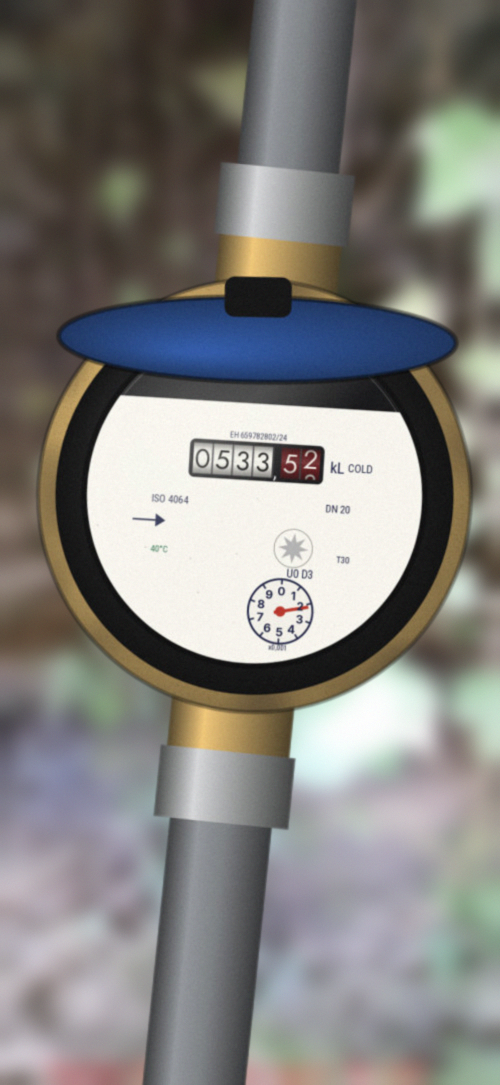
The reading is kL 533.522
